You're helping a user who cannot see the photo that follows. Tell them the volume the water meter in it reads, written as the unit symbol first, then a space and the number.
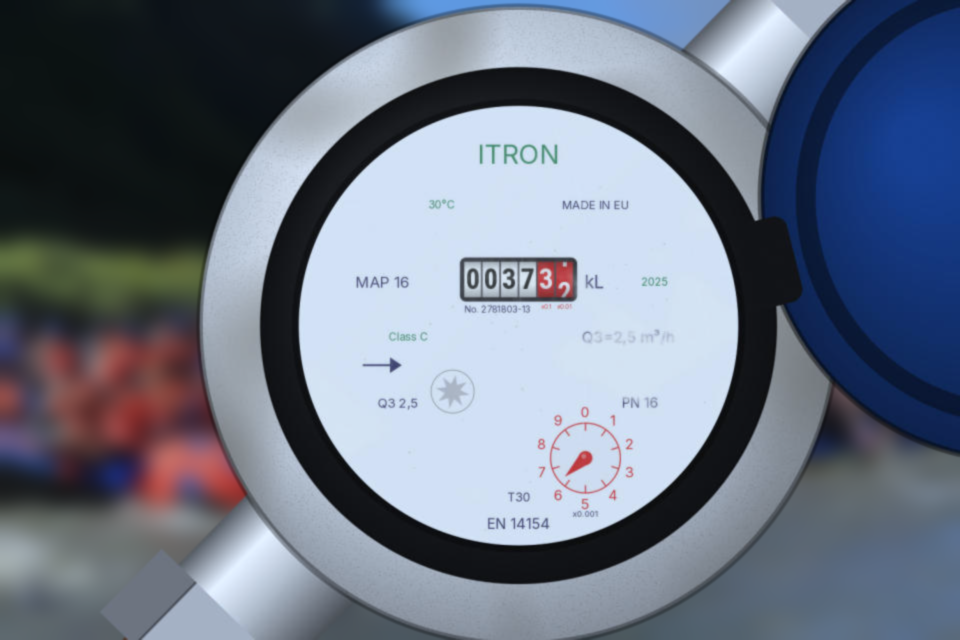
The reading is kL 37.316
